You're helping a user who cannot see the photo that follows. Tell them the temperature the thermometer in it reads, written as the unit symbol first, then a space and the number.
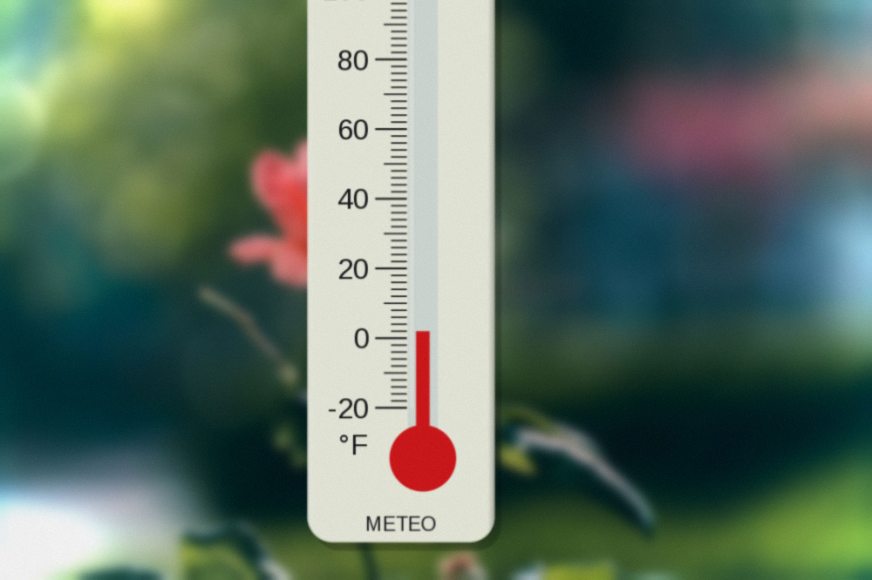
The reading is °F 2
